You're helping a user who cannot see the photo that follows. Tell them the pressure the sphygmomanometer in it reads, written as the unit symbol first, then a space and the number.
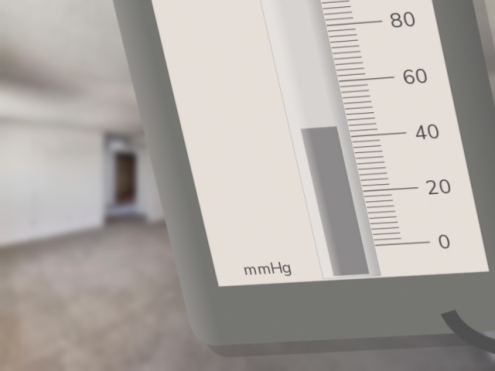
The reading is mmHg 44
